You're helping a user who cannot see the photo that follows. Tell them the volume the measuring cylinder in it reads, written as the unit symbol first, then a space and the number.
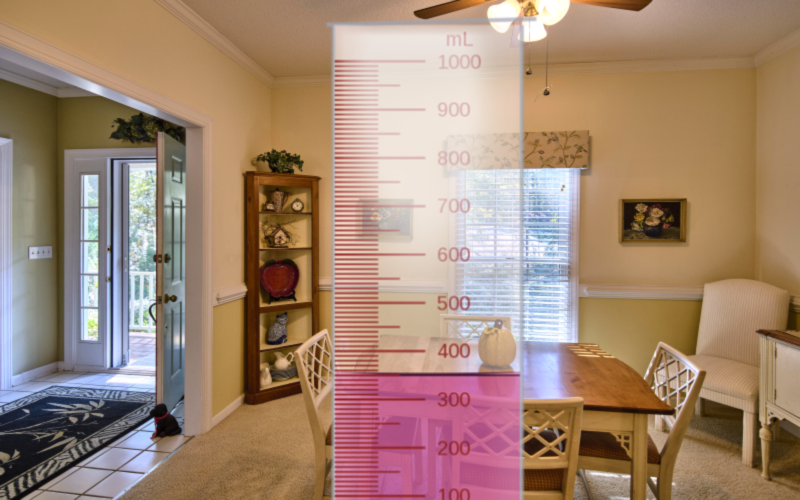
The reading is mL 350
